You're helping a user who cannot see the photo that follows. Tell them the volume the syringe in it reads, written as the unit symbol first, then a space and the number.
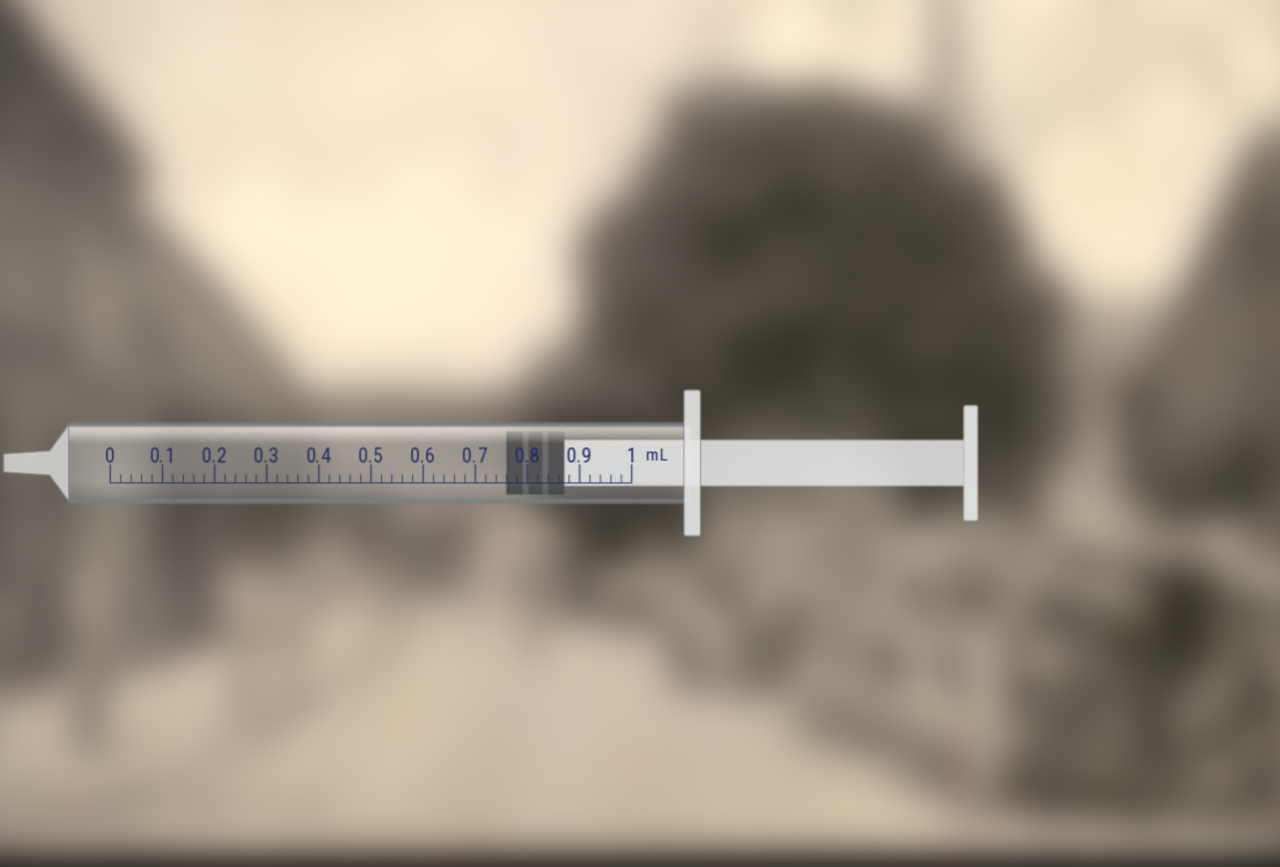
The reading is mL 0.76
